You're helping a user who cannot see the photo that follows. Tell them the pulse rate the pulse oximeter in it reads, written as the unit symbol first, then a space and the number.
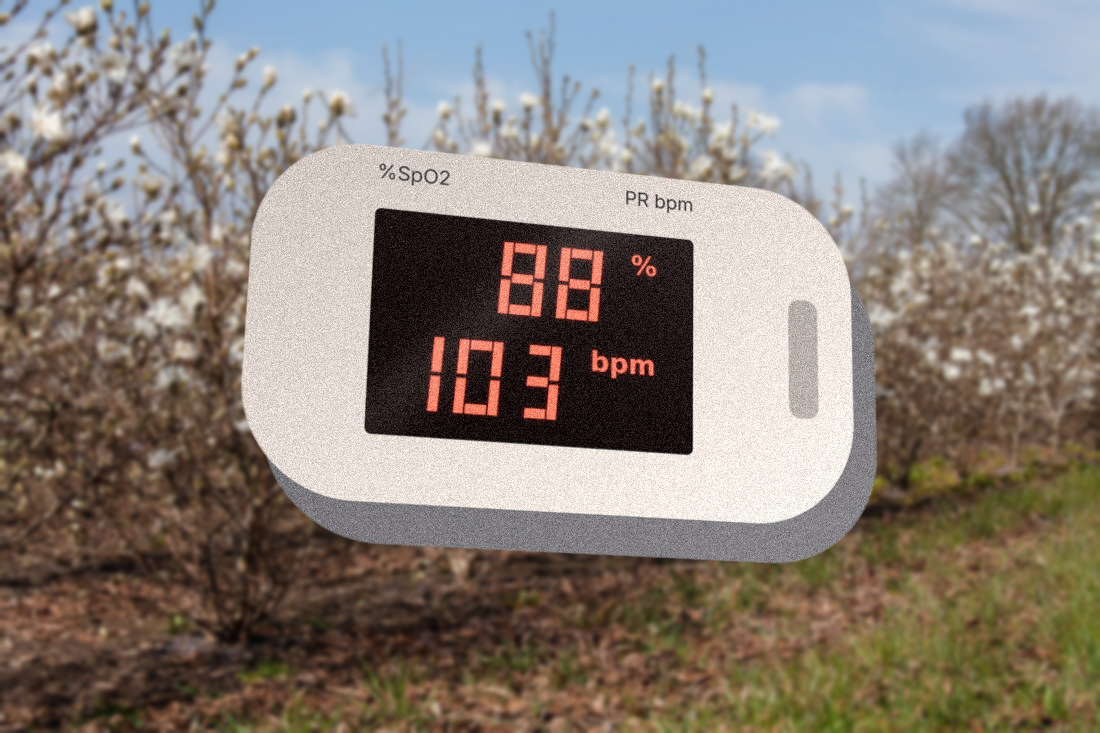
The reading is bpm 103
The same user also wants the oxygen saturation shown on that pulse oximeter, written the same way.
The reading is % 88
